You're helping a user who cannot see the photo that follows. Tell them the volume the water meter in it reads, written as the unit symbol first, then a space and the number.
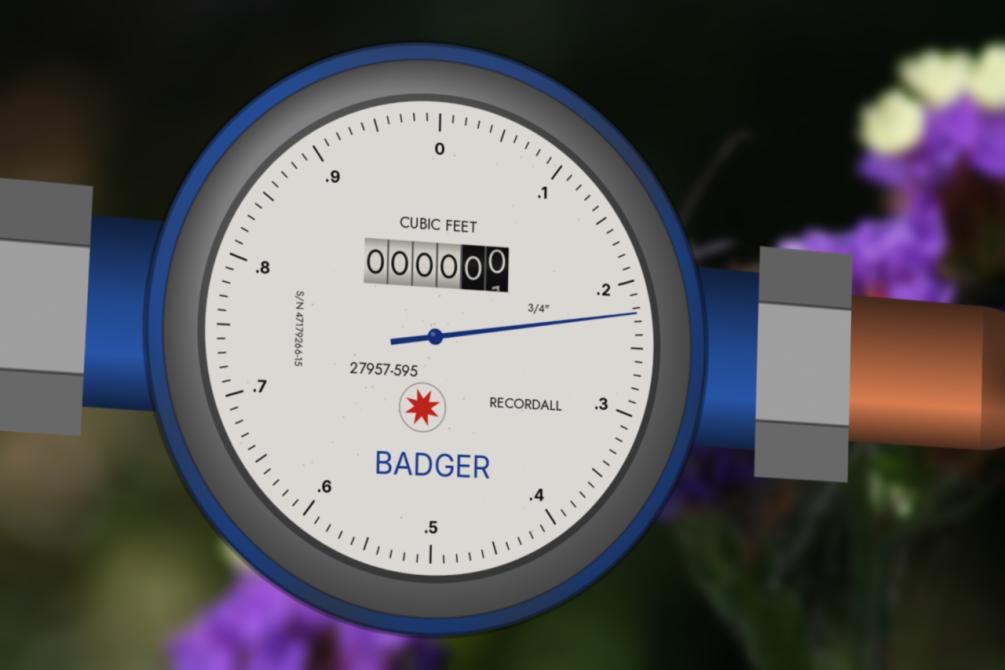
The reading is ft³ 0.22
